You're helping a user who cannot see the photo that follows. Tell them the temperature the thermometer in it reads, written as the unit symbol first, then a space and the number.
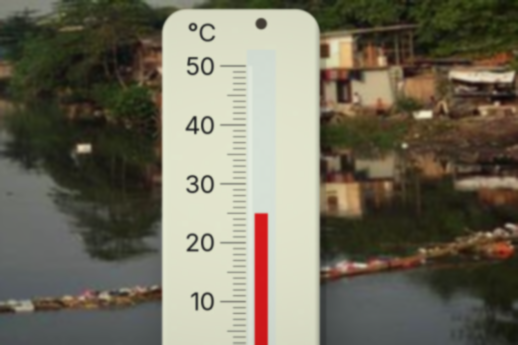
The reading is °C 25
